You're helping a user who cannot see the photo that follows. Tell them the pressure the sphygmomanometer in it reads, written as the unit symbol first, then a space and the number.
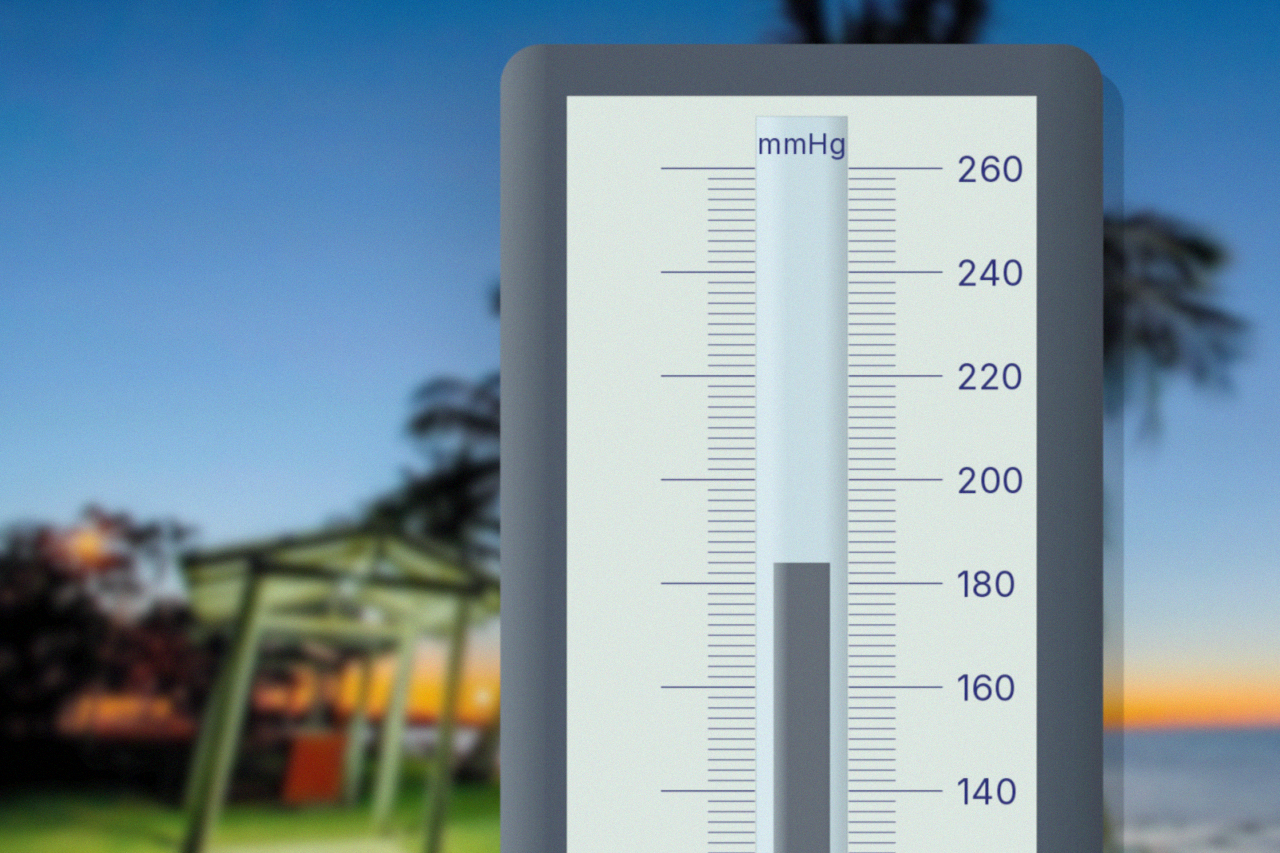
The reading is mmHg 184
